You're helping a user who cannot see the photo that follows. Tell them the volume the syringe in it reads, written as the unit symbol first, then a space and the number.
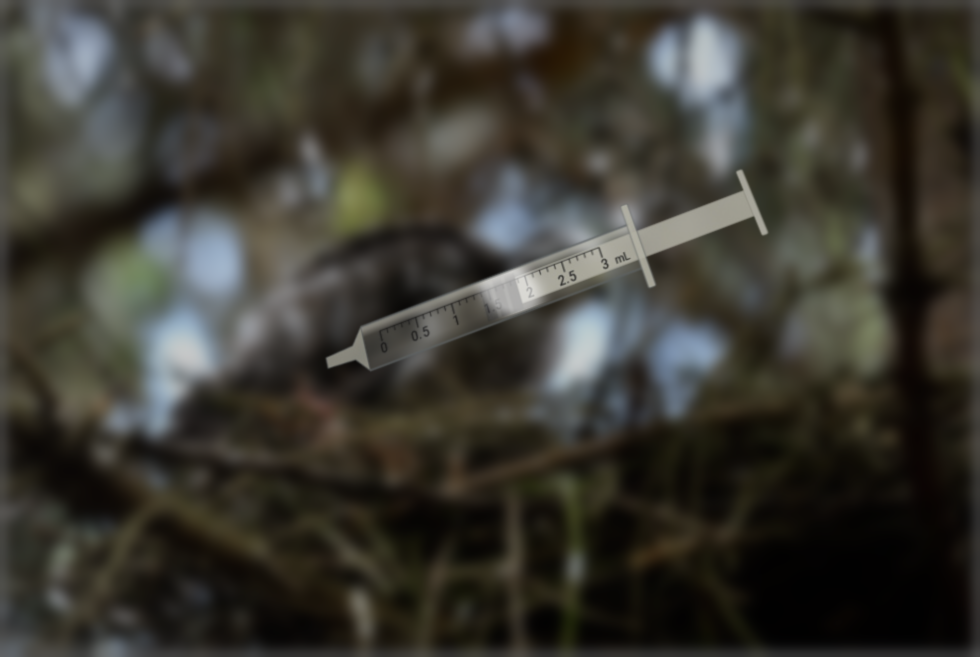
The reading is mL 1.4
